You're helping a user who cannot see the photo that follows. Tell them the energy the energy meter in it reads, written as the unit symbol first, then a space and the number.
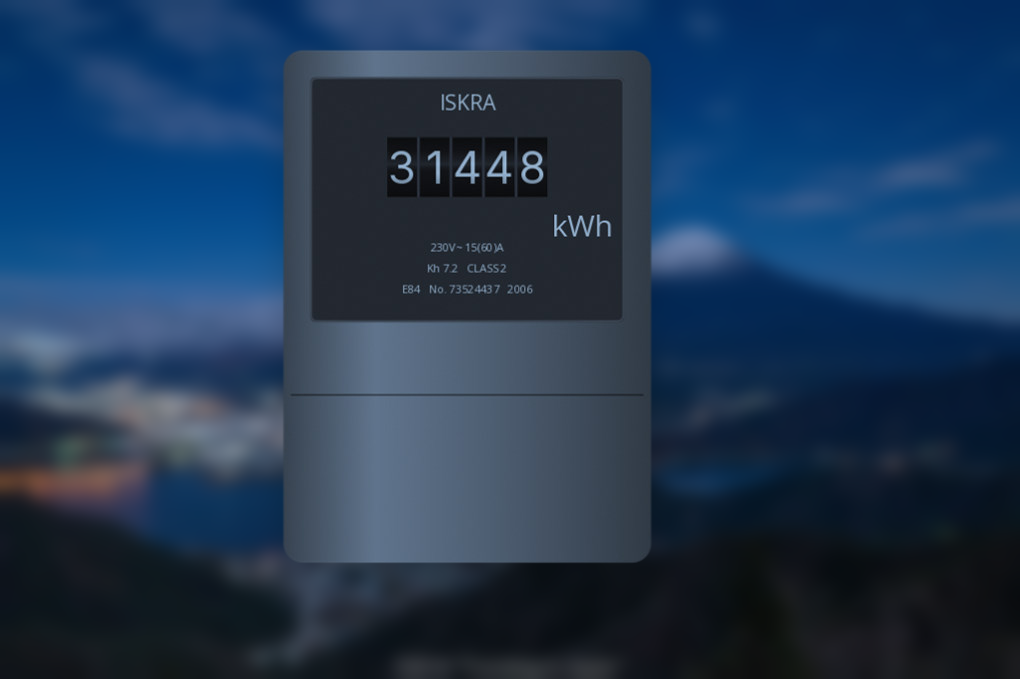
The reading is kWh 31448
